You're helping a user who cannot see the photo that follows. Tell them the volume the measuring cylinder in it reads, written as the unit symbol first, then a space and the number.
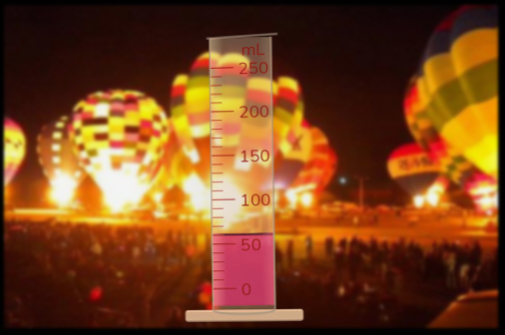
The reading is mL 60
